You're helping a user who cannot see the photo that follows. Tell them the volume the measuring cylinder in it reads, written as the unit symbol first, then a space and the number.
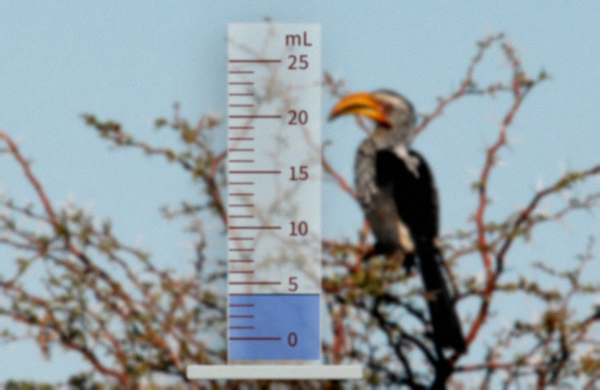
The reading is mL 4
